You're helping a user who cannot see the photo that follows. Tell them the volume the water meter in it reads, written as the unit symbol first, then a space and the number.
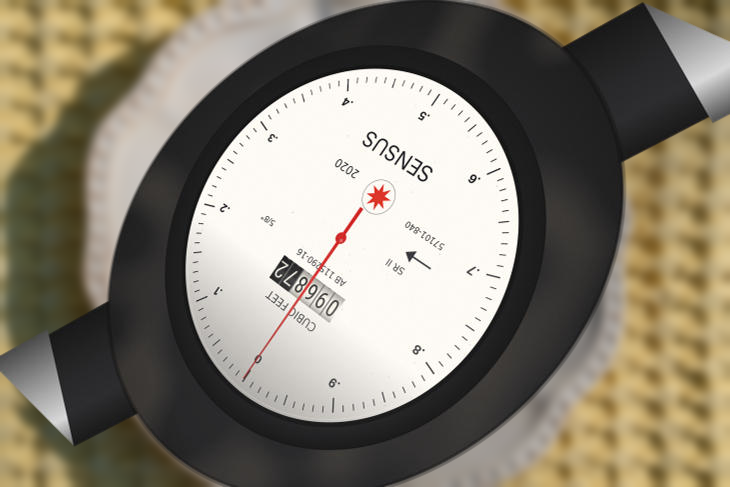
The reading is ft³ 96872.00
